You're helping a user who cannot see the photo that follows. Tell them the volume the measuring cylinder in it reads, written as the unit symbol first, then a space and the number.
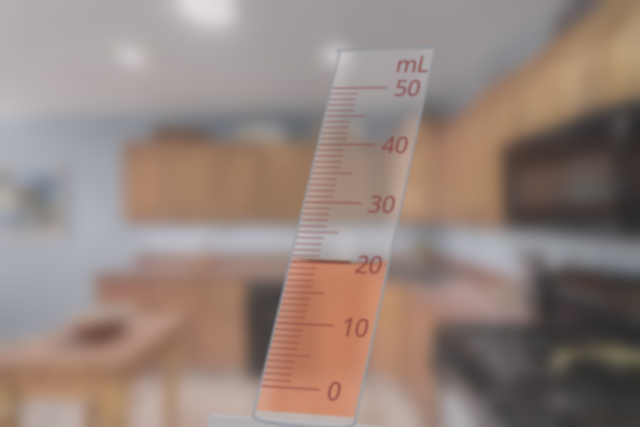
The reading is mL 20
